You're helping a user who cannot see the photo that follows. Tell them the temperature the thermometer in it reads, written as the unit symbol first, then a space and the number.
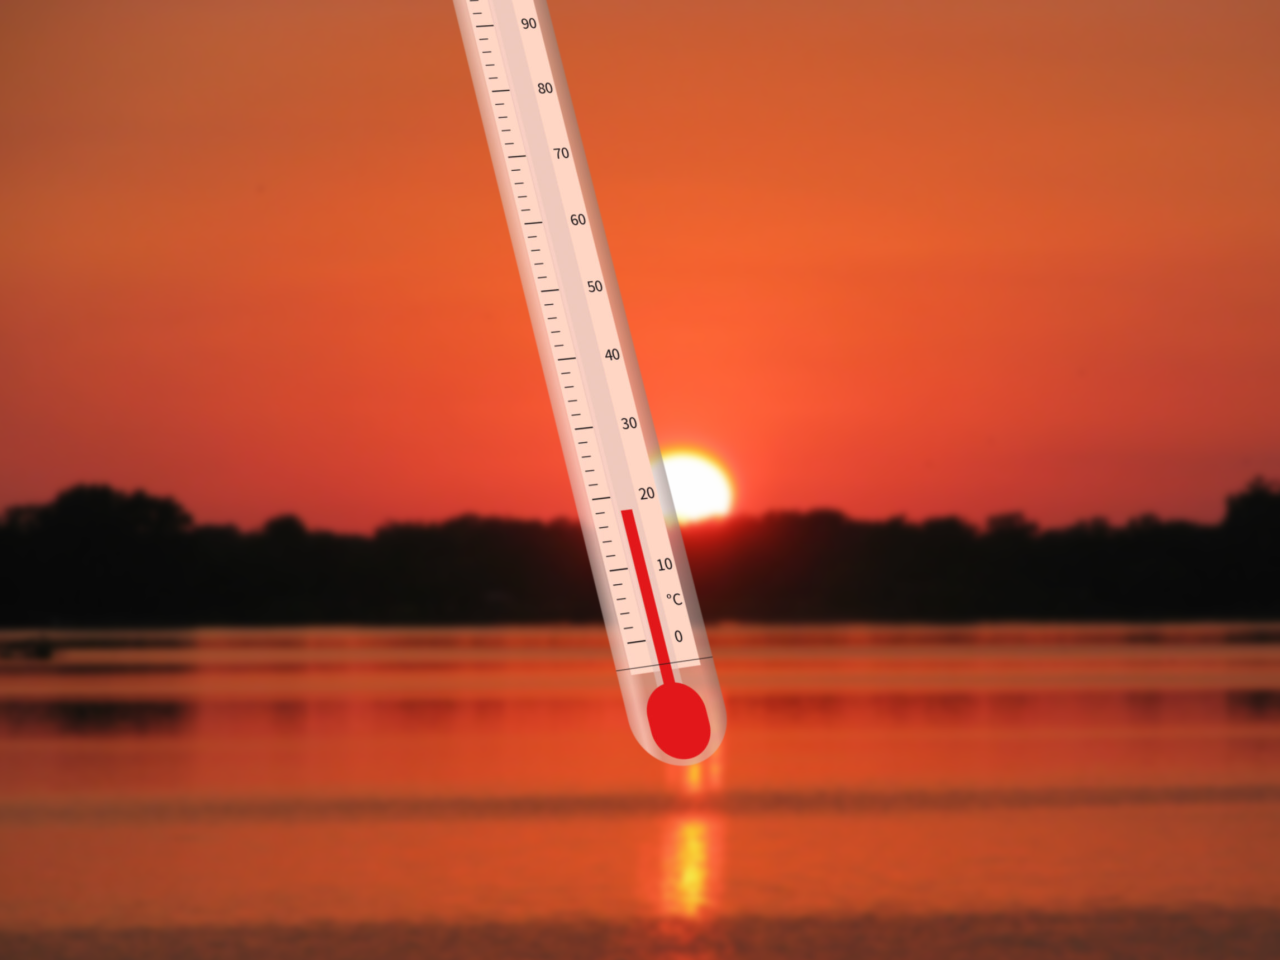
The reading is °C 18
